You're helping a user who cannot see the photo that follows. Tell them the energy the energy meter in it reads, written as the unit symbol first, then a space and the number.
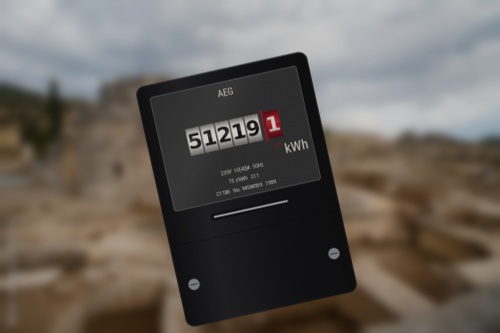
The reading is kWh 51219.1
